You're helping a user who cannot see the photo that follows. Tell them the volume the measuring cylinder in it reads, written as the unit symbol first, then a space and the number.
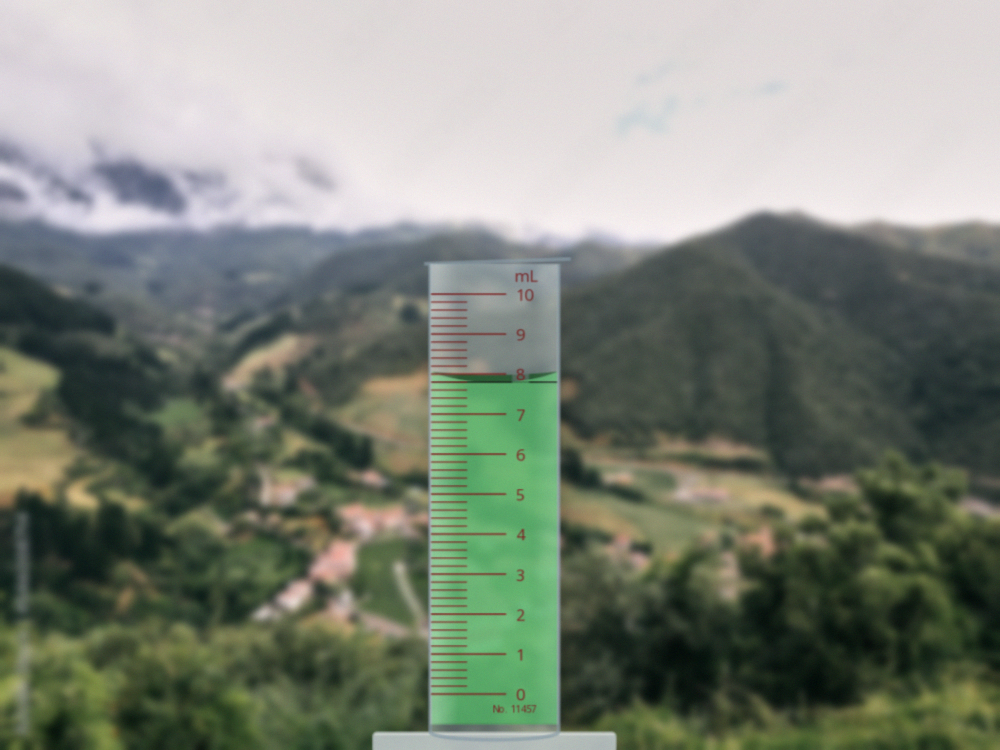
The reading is mL 7.8
